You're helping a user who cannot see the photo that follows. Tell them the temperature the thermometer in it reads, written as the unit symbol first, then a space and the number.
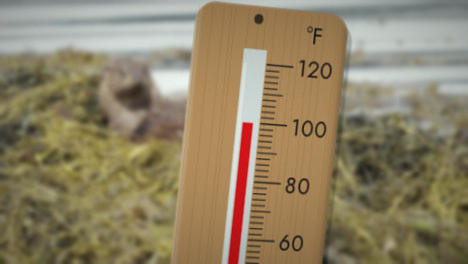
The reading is °F 100
